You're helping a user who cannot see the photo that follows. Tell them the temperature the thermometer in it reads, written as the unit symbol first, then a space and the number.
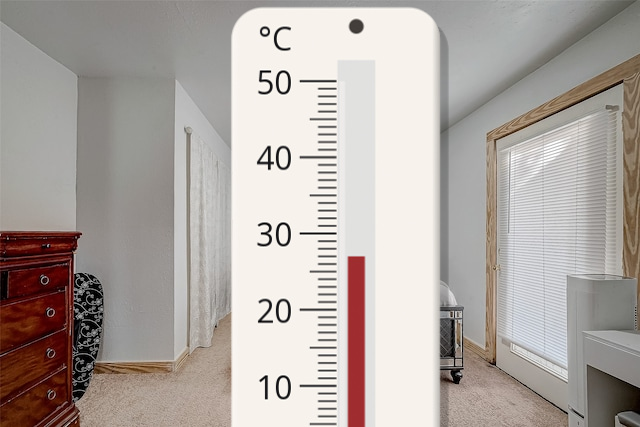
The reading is °C 27
